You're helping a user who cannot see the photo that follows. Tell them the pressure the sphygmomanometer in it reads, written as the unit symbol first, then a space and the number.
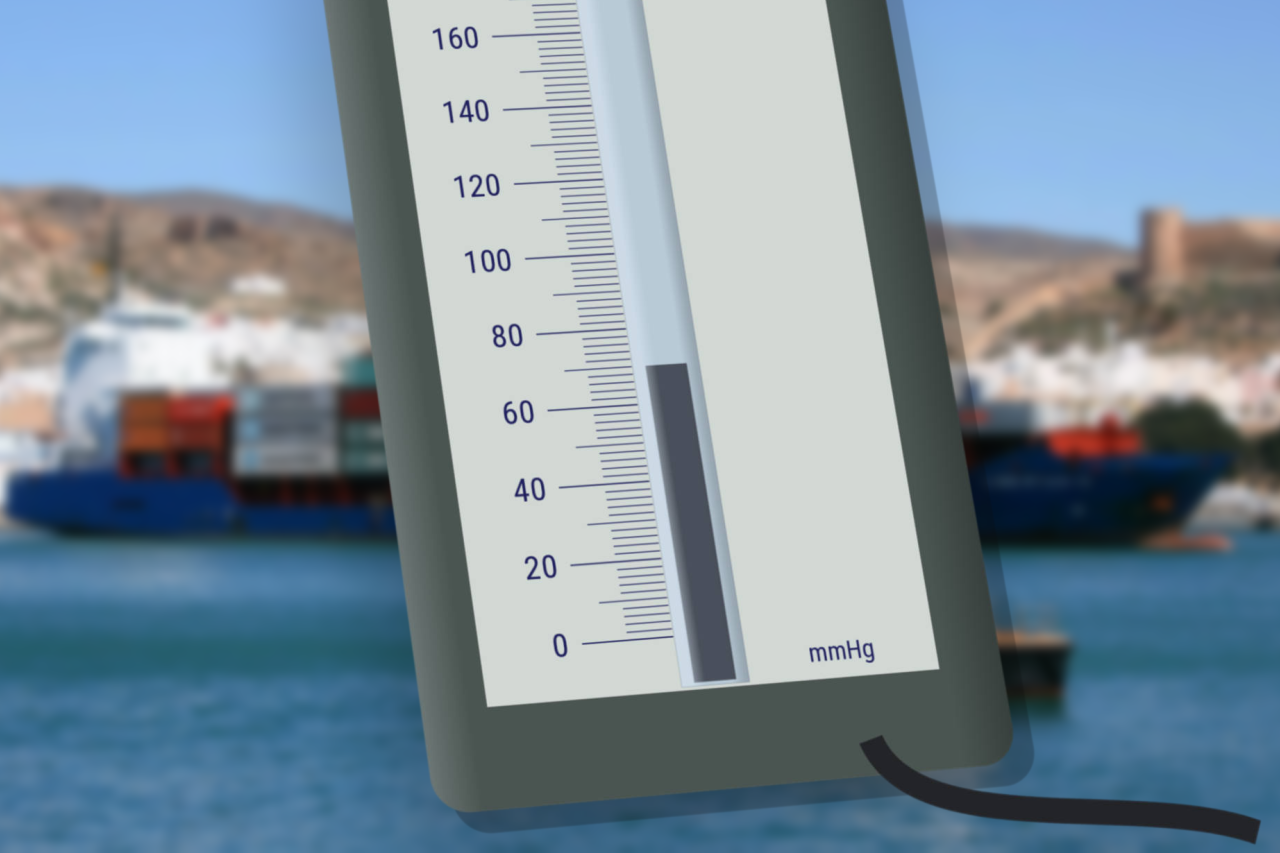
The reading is mmHg 70
